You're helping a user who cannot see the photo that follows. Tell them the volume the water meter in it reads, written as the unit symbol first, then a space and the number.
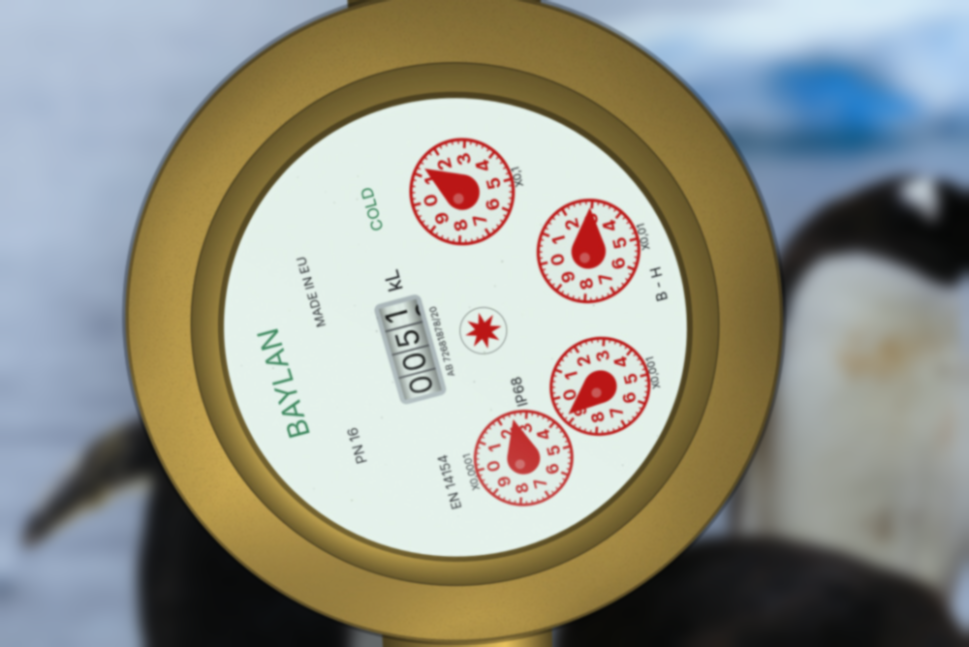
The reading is kL 51.1292
